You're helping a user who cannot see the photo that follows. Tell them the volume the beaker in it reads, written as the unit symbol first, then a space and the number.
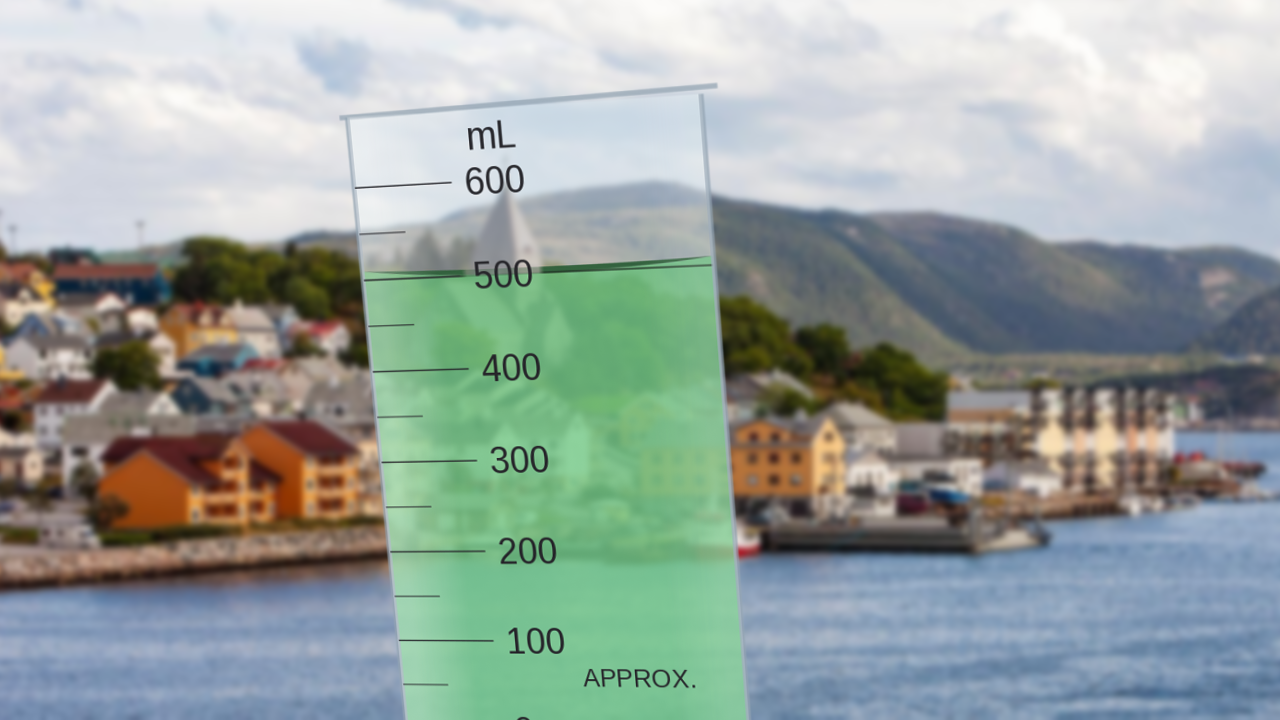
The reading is mL 500
